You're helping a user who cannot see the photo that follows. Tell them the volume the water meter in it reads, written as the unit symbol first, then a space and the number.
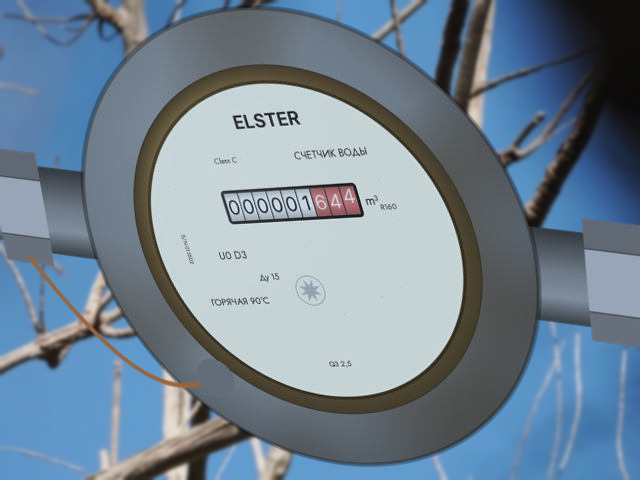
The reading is m³ 1.644
